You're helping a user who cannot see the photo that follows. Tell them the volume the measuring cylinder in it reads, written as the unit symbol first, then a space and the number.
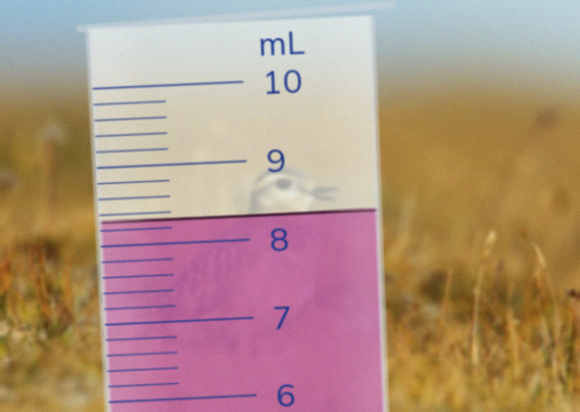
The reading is mL 8.3
